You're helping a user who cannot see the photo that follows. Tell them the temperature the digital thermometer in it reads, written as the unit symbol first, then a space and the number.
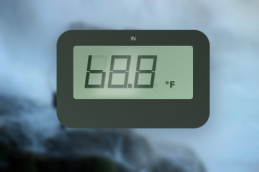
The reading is °F 68.8
